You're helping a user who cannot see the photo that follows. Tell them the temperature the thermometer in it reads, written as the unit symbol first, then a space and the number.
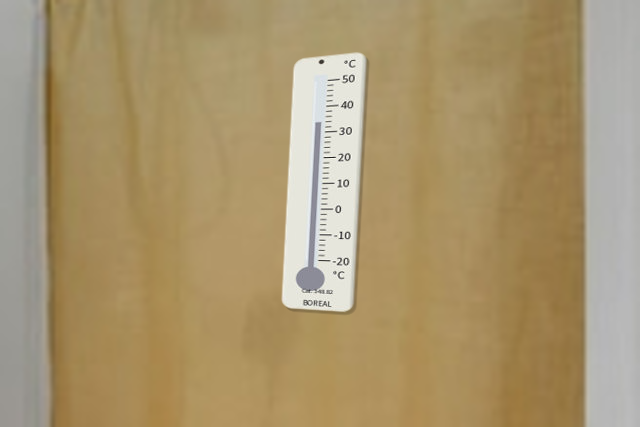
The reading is °C 34
